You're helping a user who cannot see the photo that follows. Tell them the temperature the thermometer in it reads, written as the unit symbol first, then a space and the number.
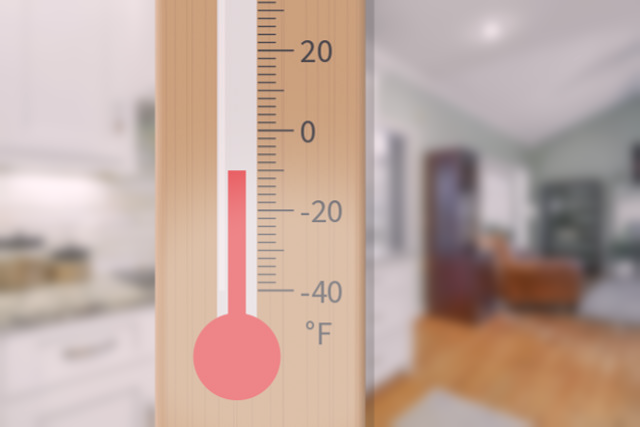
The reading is °F -10
